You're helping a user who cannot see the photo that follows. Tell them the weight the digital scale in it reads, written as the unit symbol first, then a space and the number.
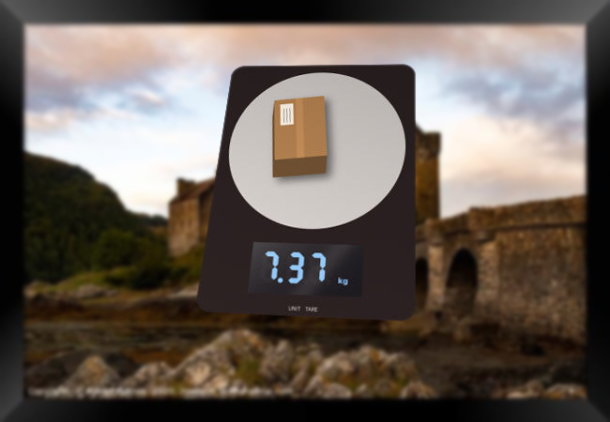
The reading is kg 7.37
